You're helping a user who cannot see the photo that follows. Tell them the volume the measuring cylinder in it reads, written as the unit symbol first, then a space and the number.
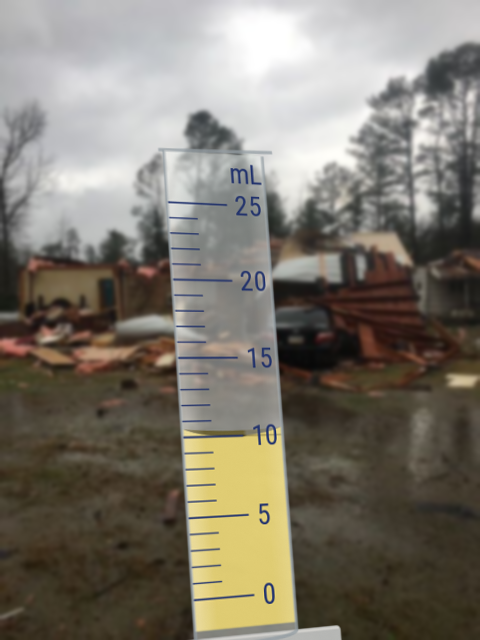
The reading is mL 10
